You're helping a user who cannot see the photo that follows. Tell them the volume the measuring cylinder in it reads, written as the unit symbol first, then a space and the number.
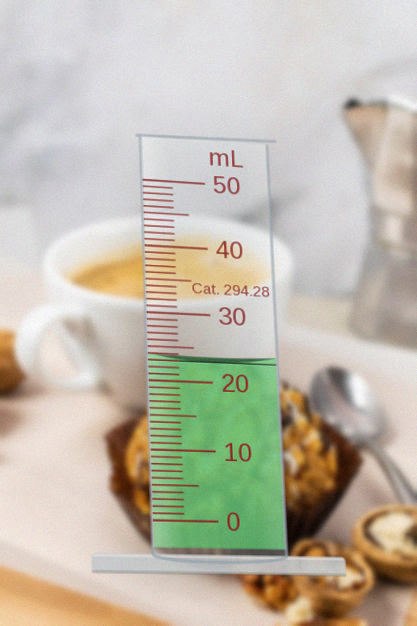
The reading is mL 23
